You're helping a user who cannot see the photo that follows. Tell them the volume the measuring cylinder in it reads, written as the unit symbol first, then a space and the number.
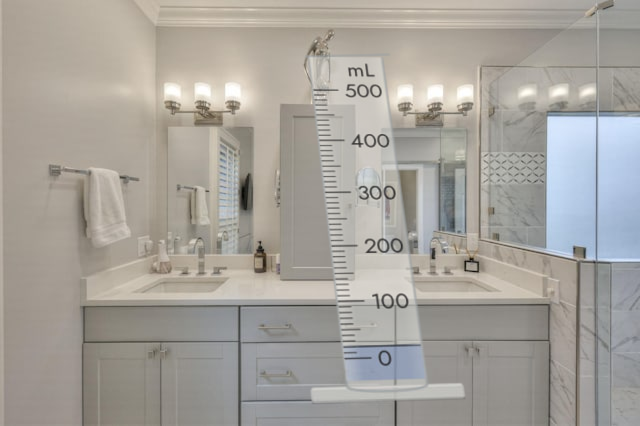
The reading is mL 20
